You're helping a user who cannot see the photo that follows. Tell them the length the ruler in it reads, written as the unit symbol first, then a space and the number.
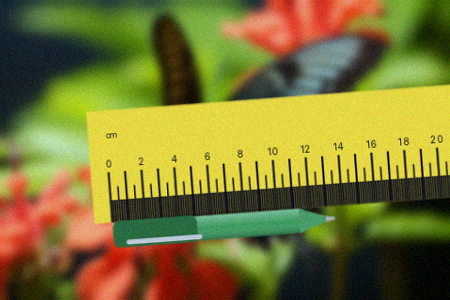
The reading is cm 13.5
